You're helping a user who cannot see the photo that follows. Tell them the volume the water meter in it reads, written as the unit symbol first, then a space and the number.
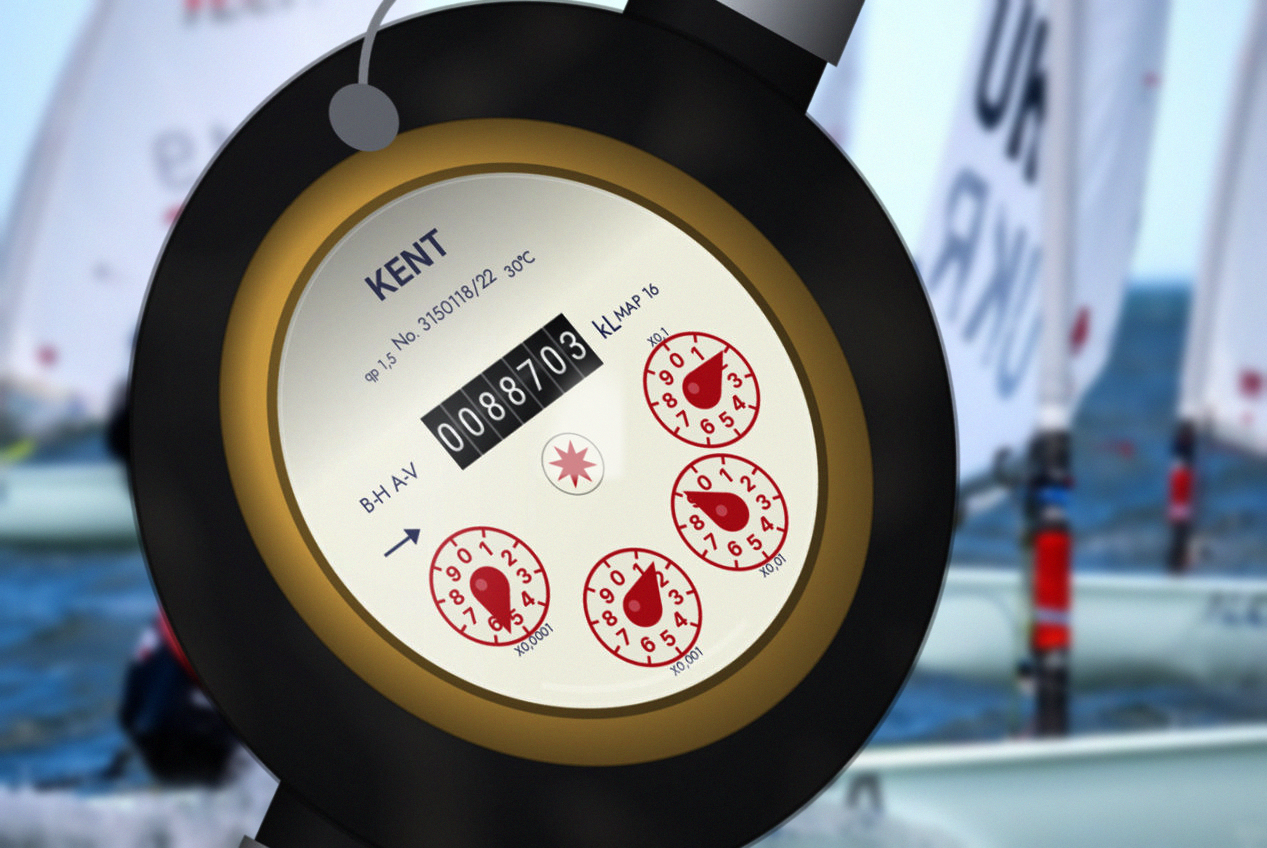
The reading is kL 88703.1915
